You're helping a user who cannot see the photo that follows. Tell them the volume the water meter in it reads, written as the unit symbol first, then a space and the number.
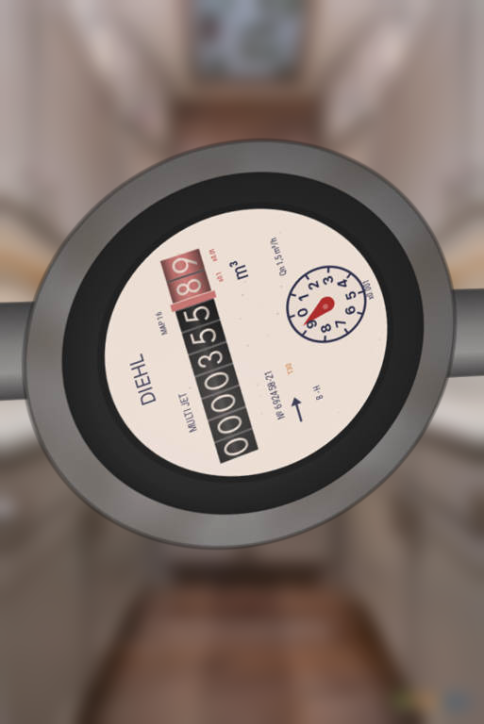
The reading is m³ 355.889
